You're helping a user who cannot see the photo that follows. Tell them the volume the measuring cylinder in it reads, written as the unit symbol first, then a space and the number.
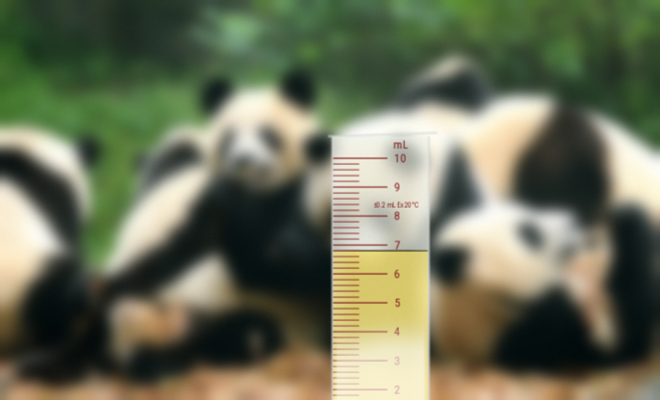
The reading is mL 6.8
